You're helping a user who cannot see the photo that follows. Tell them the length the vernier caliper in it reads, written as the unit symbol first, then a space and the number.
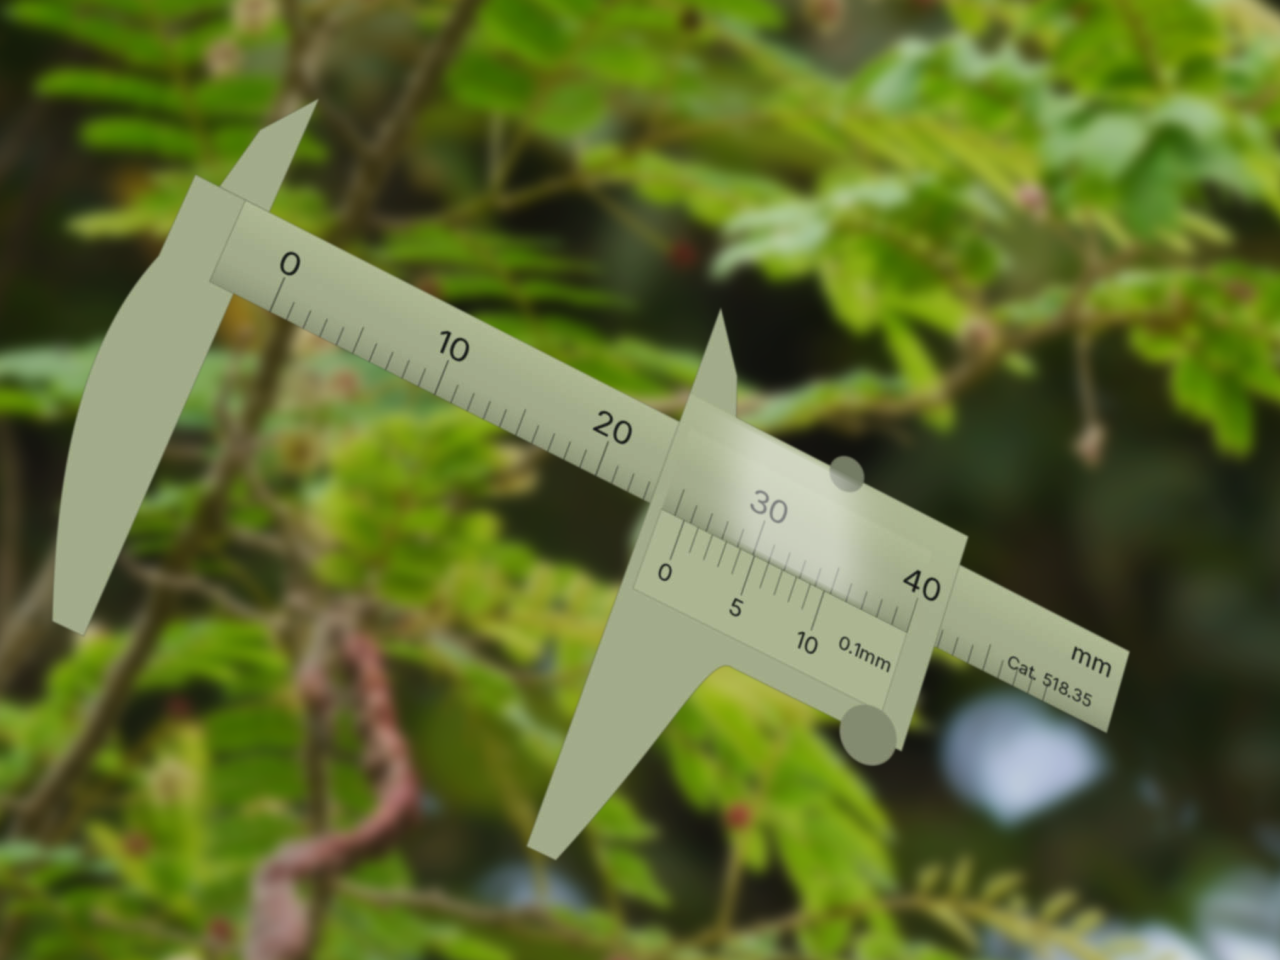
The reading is mm 25.6
